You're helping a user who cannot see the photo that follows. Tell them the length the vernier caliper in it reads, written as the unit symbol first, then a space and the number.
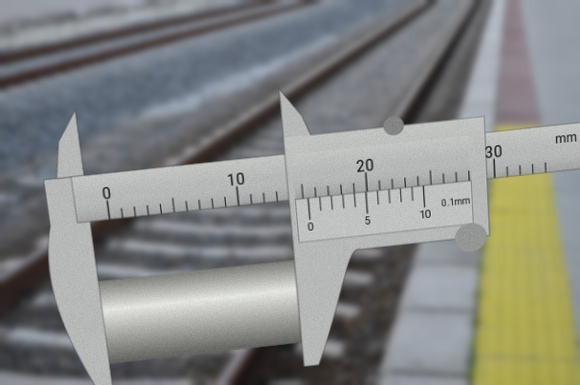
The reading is mm 15.4
